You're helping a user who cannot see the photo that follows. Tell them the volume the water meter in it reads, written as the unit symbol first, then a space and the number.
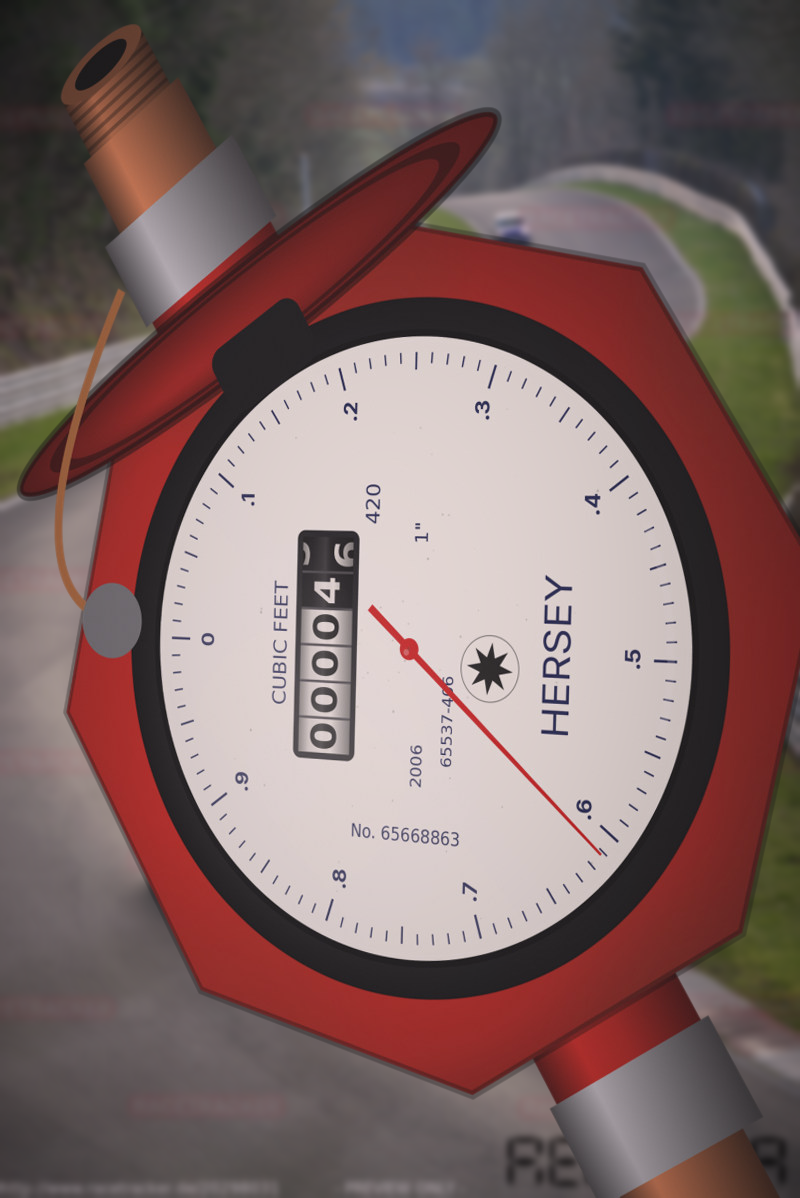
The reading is ft³ 45.61
